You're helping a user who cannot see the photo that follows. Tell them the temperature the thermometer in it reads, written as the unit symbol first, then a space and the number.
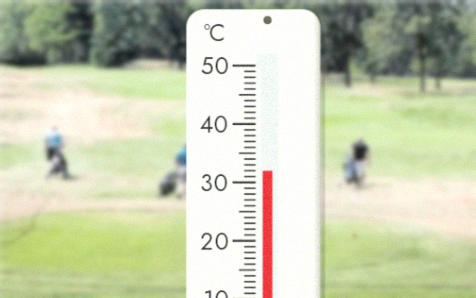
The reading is °C 32
